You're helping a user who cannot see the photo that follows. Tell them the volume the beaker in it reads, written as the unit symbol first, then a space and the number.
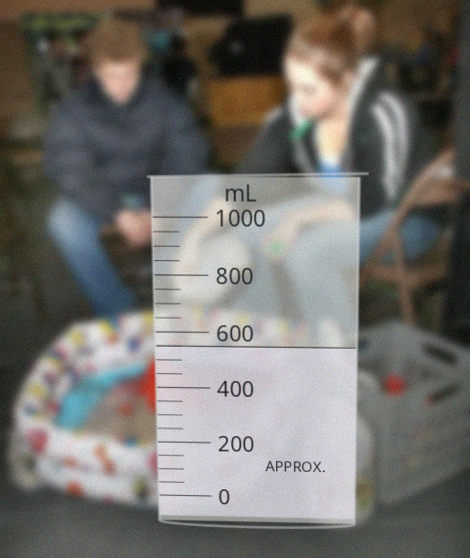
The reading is mL 550
